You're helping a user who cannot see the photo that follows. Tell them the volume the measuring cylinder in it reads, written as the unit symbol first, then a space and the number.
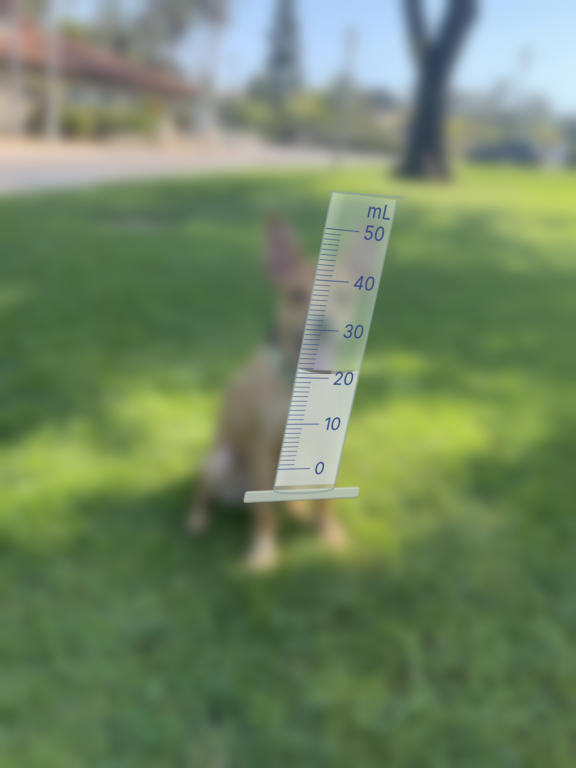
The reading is mL 21
